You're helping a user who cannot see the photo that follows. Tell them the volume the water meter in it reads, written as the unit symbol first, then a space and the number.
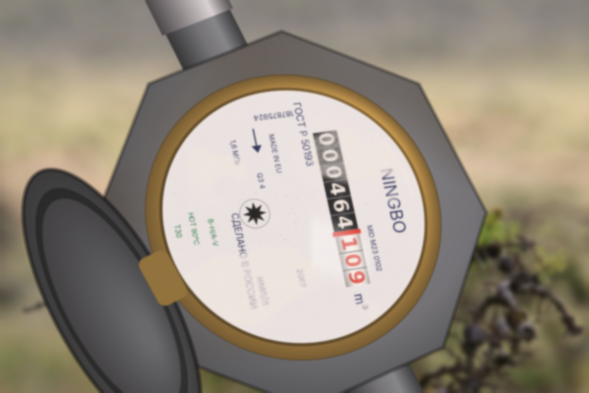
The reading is m³ 464.109
